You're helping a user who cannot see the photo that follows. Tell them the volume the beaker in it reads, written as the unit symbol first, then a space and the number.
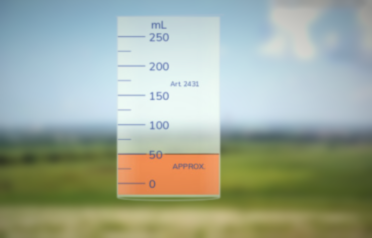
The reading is mL 50
